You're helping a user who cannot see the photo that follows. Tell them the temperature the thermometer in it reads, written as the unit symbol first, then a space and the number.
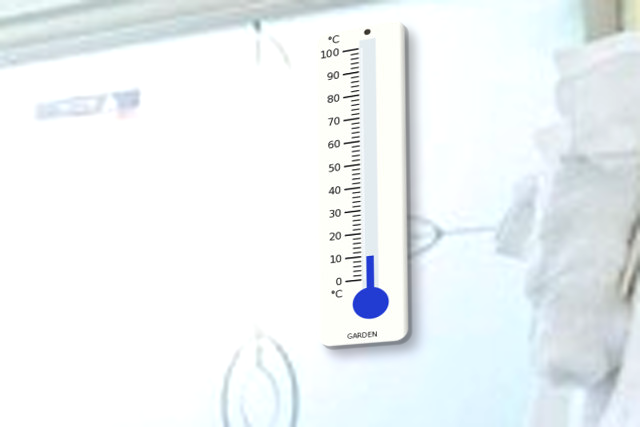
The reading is °C 10
